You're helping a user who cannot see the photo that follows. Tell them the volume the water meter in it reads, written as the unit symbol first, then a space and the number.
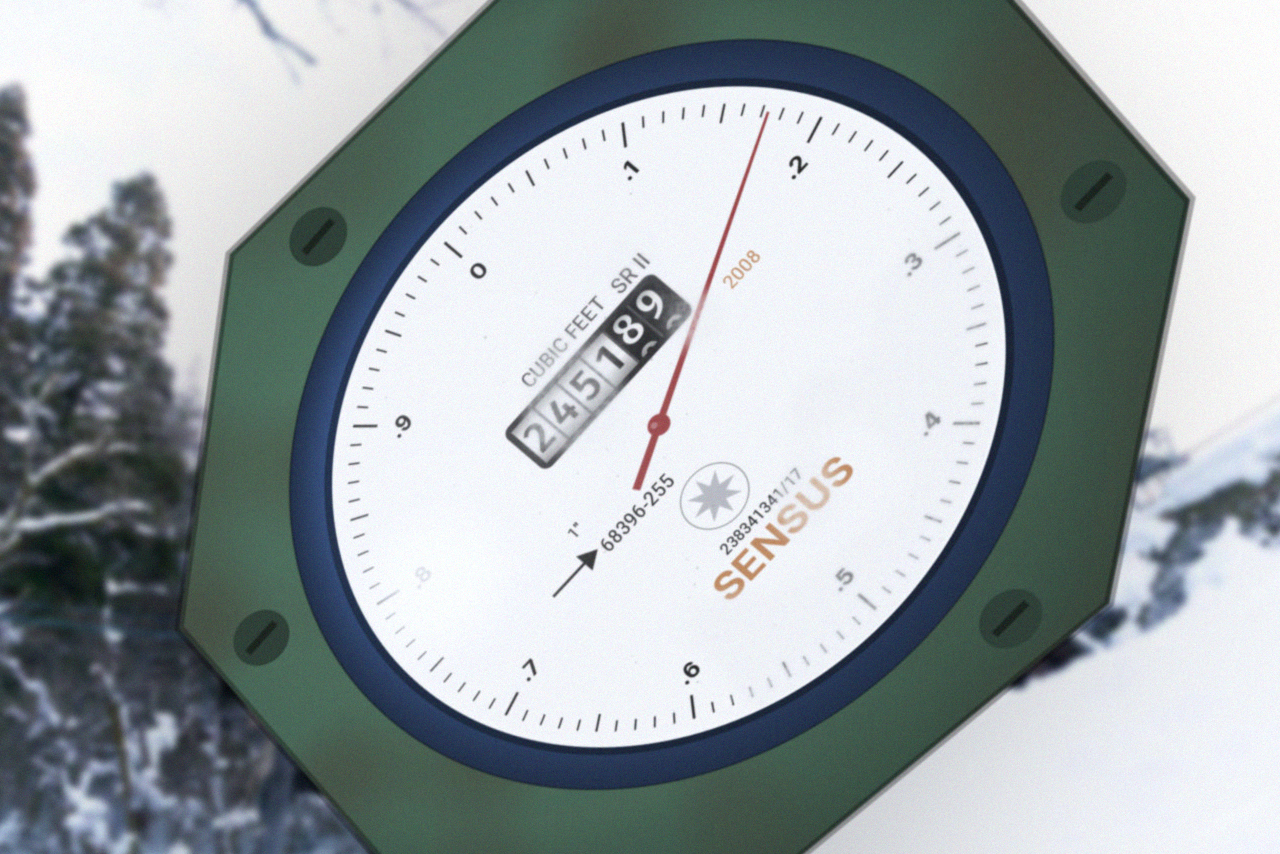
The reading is ft³ 245189.17
